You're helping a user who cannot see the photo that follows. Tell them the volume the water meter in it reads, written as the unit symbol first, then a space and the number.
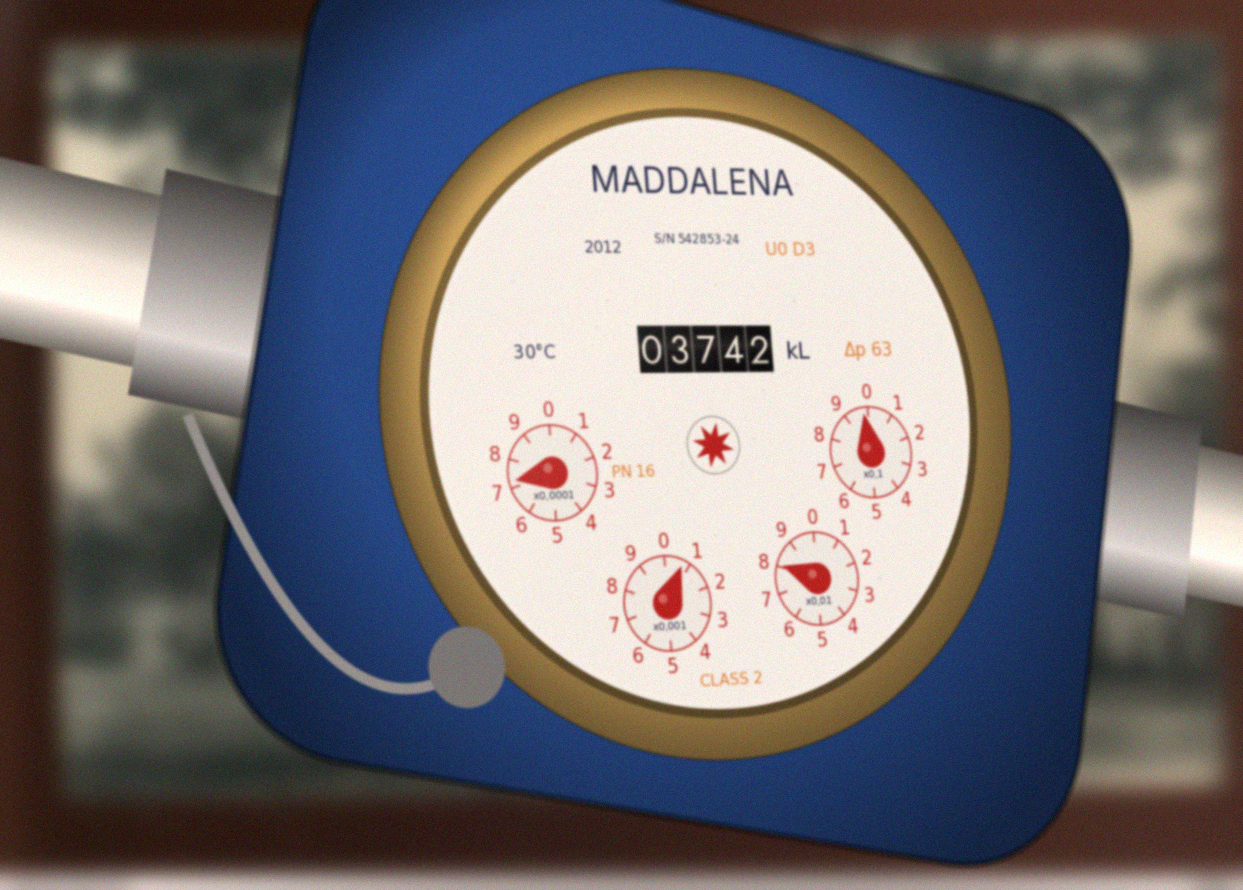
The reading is kL 3741.9807
